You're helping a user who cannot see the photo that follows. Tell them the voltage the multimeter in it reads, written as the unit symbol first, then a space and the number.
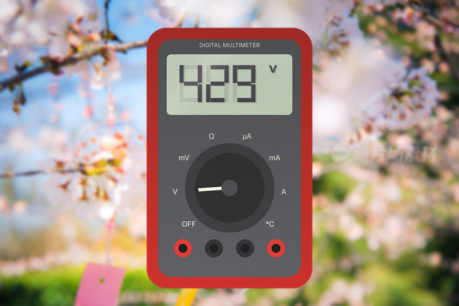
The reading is V 429
